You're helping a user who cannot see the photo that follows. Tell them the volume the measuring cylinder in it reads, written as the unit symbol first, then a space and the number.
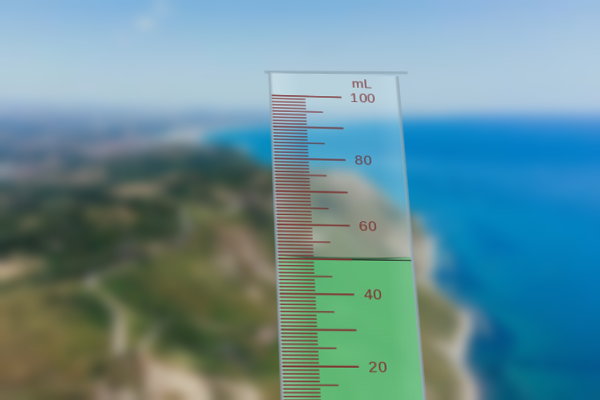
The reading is mL 50
